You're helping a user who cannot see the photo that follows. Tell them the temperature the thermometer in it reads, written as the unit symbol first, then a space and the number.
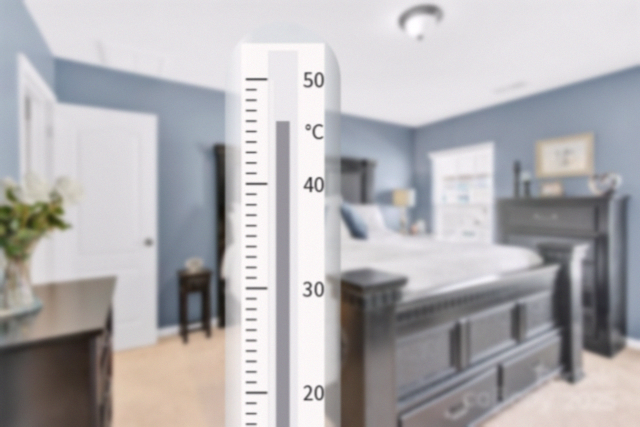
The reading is °C 46
